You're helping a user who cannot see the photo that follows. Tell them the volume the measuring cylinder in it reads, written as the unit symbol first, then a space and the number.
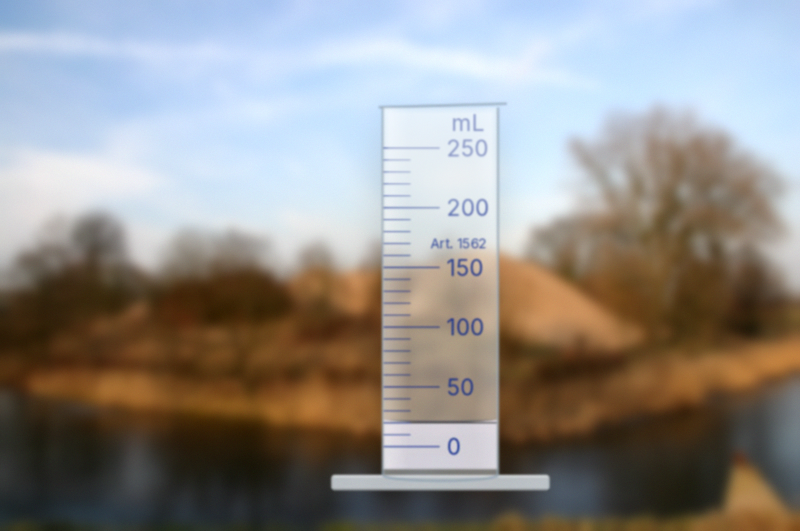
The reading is mL 20
